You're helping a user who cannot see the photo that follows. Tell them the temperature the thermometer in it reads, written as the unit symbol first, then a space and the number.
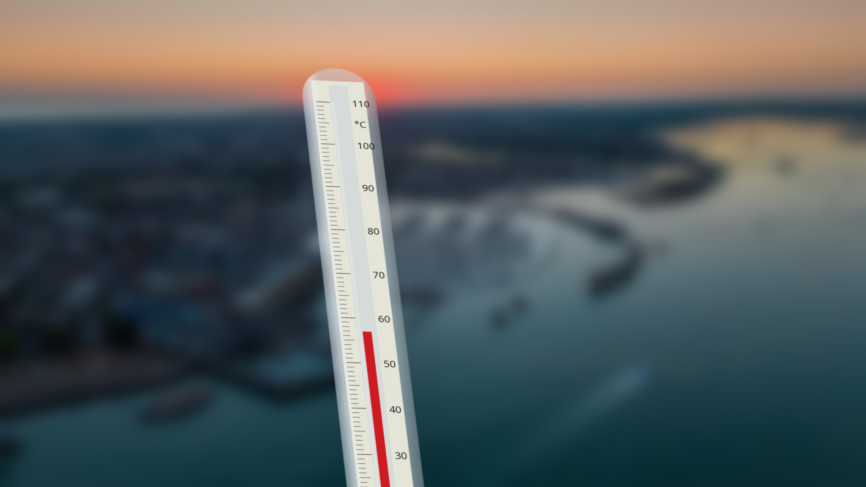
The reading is °C 57
